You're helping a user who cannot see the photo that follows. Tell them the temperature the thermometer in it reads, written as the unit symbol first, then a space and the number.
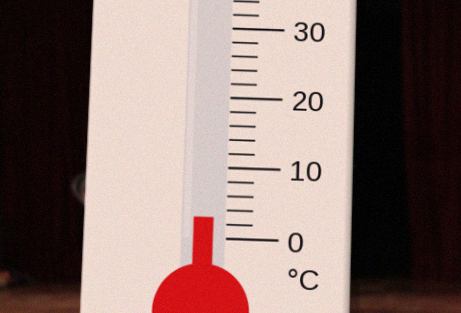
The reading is °C 3
